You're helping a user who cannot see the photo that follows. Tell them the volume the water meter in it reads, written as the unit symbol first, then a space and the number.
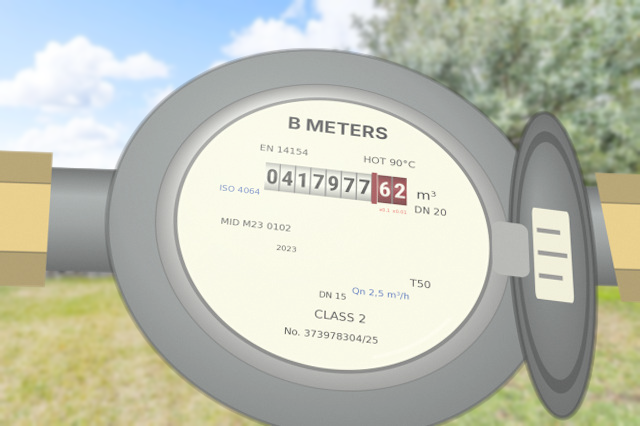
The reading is m³ 417977.62
